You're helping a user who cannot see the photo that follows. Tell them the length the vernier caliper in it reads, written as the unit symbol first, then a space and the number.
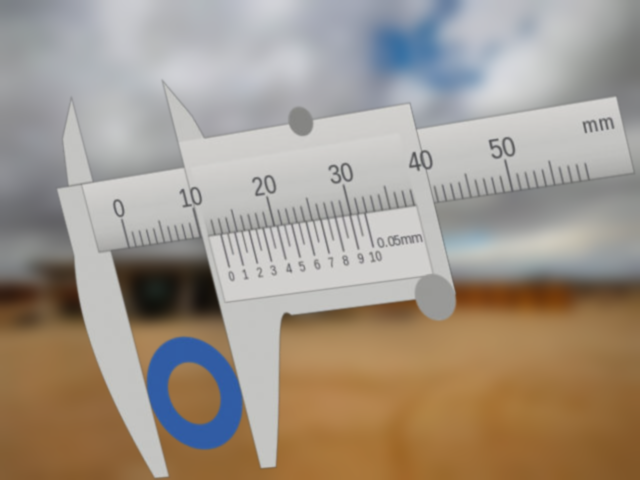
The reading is mm 12.8
